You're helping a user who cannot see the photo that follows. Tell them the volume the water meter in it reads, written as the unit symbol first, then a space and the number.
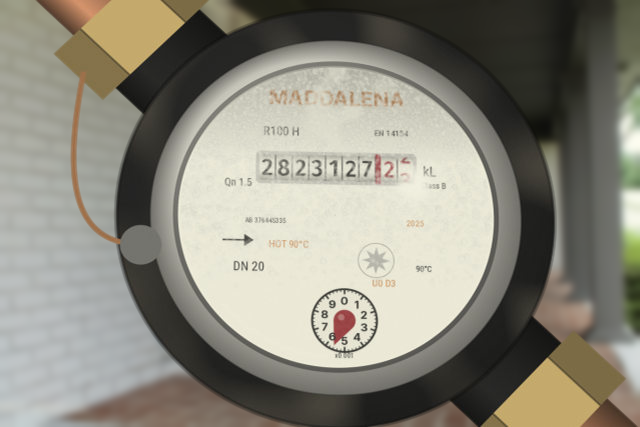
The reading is kL 2823127.225
